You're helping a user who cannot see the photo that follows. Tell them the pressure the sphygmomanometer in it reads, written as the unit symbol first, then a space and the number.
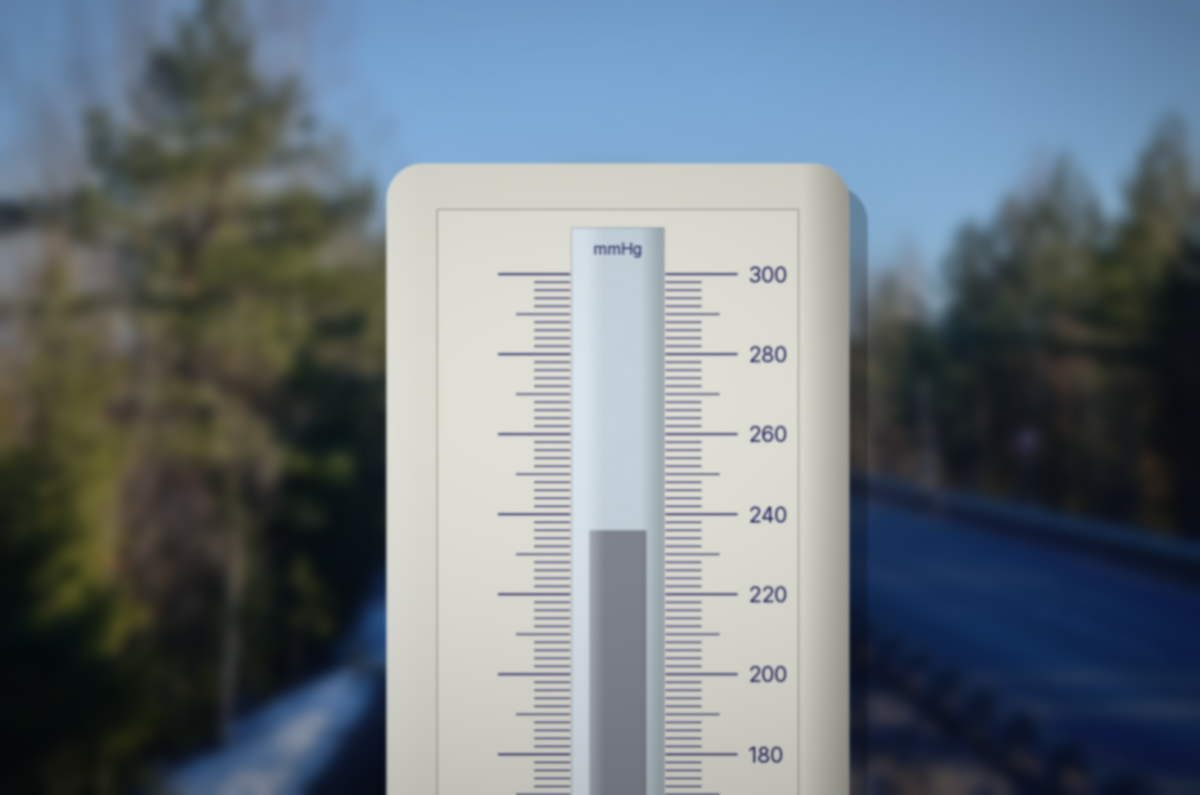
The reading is mmHg 236
